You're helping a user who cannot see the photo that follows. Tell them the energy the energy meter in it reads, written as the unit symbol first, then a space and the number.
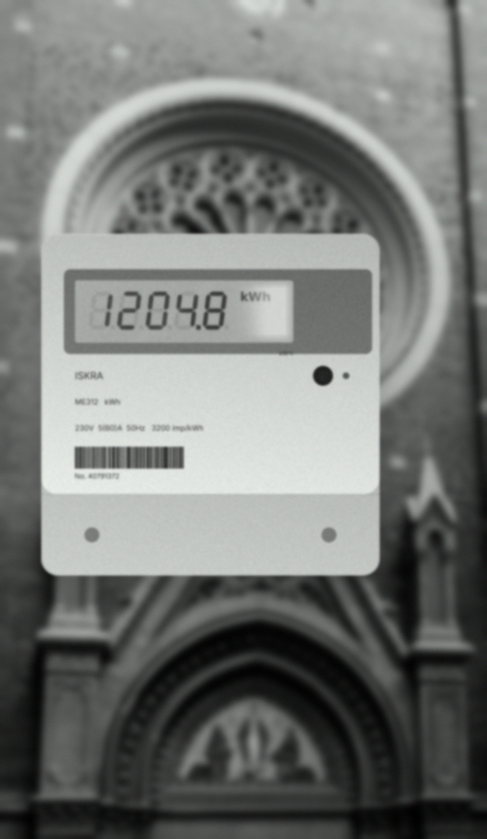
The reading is kWh 1204.8
